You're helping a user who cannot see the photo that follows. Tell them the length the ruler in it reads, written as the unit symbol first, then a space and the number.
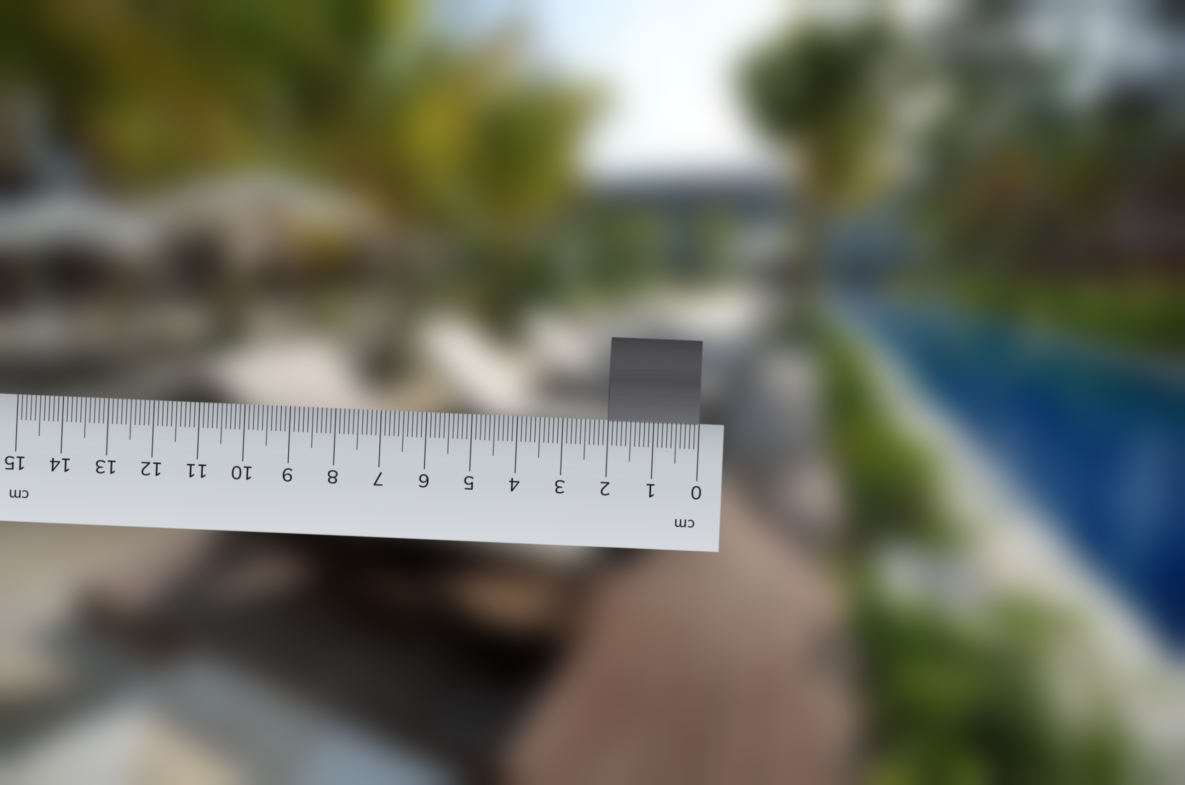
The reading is cm 2
